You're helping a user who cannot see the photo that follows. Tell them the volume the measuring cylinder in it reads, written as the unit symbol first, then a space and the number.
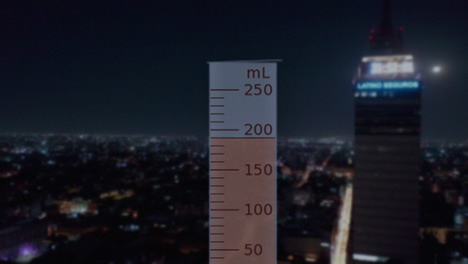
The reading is mL 190
